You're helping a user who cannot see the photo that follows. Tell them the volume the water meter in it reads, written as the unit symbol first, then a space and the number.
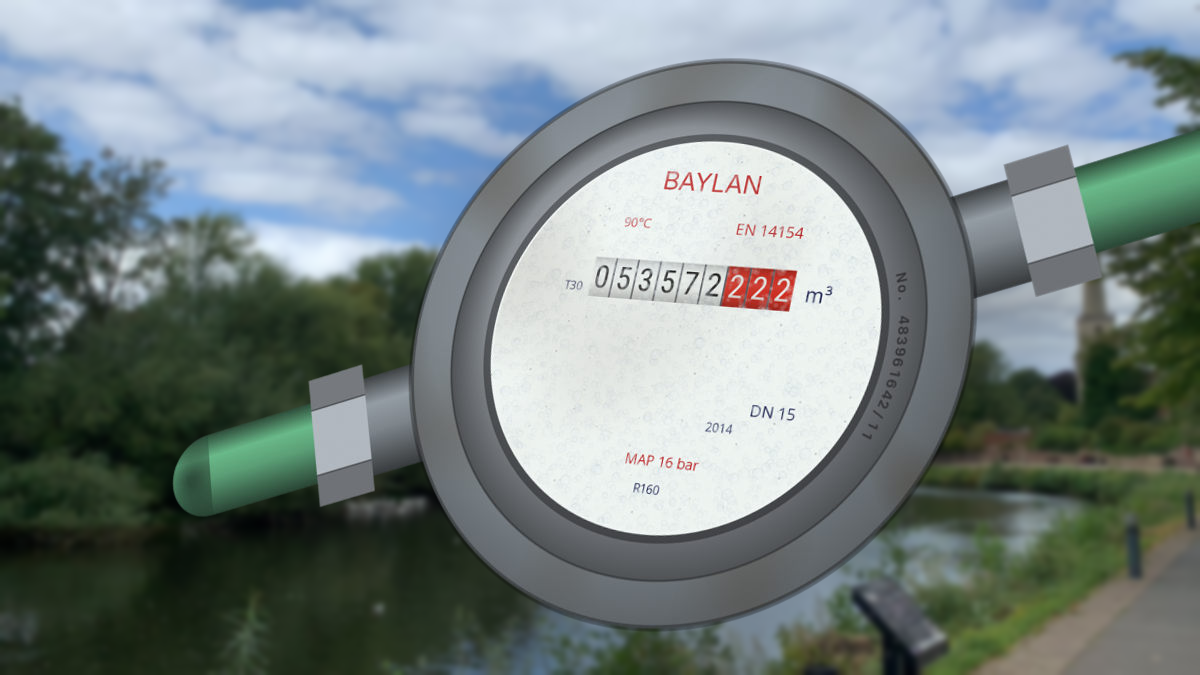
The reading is m³ 53572.222
